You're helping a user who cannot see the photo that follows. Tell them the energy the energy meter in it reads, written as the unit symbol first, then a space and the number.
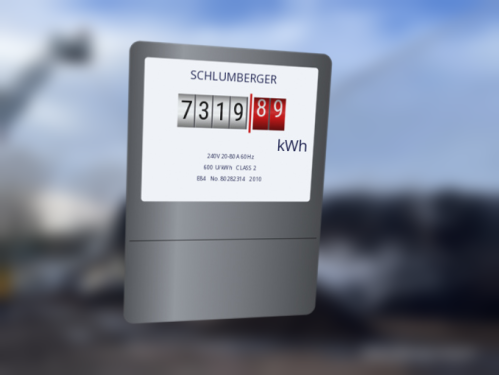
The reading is kWh 7319.89
